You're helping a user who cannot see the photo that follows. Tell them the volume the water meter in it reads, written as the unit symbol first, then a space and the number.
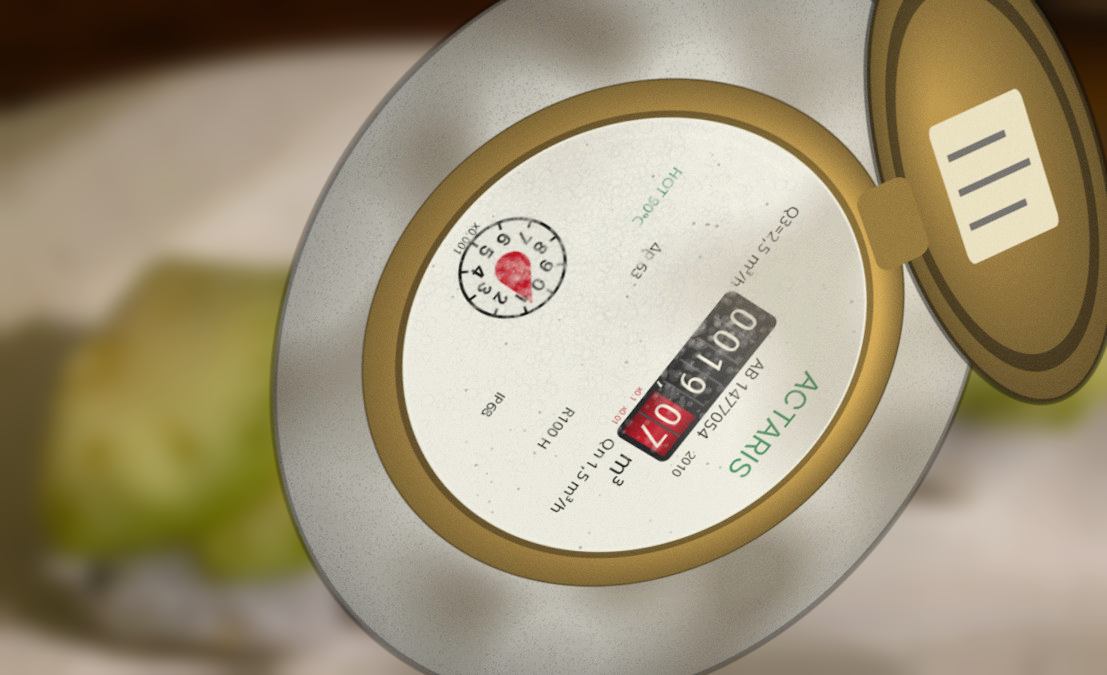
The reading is m³ 19.070
